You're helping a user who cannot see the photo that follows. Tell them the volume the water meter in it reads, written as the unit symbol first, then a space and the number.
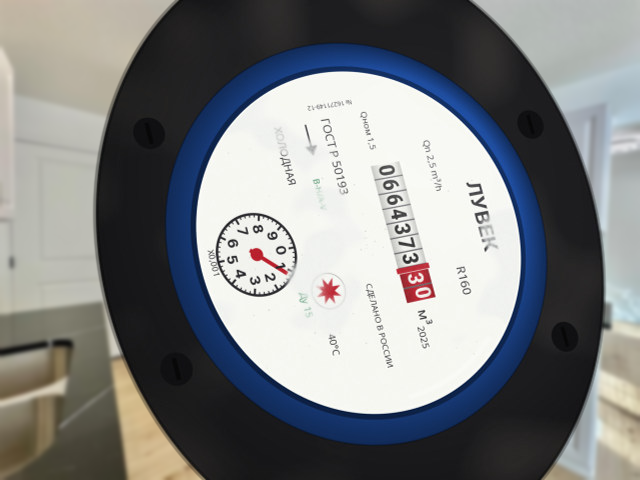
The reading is m³ 664373.301
